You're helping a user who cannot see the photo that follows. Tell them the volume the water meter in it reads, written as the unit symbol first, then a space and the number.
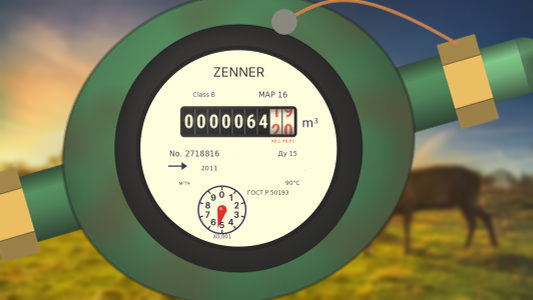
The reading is m³ 64.195
